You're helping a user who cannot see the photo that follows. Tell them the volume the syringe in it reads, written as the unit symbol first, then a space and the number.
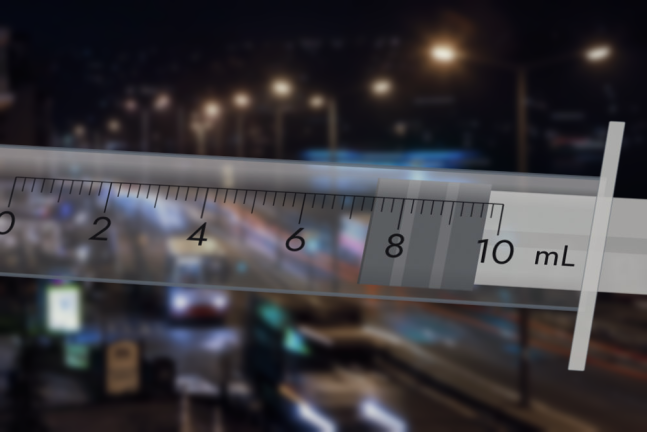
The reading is mL 7.4
